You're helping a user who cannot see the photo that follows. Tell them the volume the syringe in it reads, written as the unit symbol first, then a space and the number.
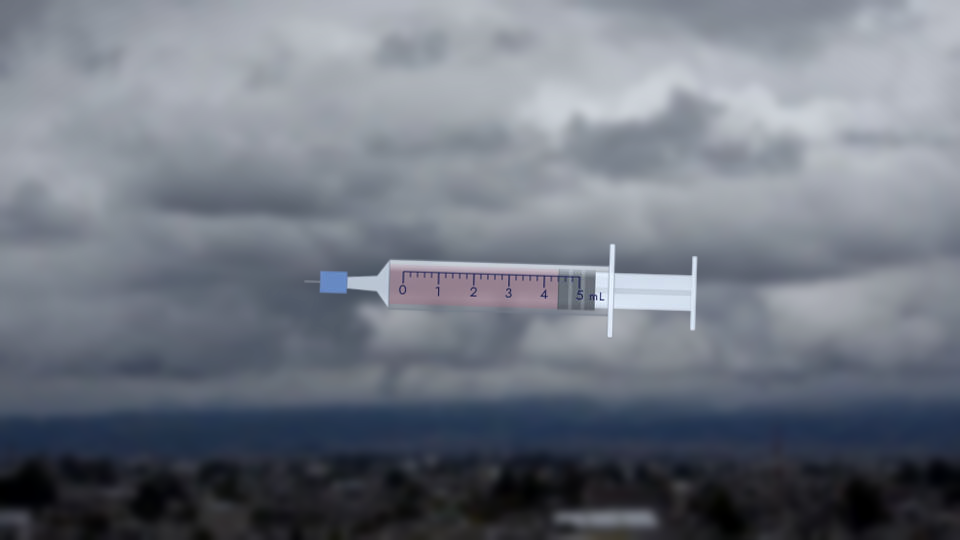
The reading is mL 4.4
